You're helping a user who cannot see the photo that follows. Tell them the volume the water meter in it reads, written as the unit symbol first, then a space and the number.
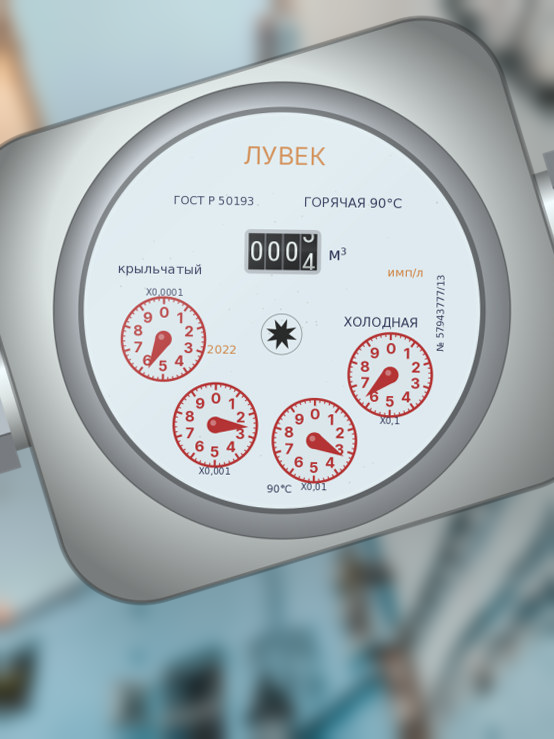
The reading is m³ 3.6325
